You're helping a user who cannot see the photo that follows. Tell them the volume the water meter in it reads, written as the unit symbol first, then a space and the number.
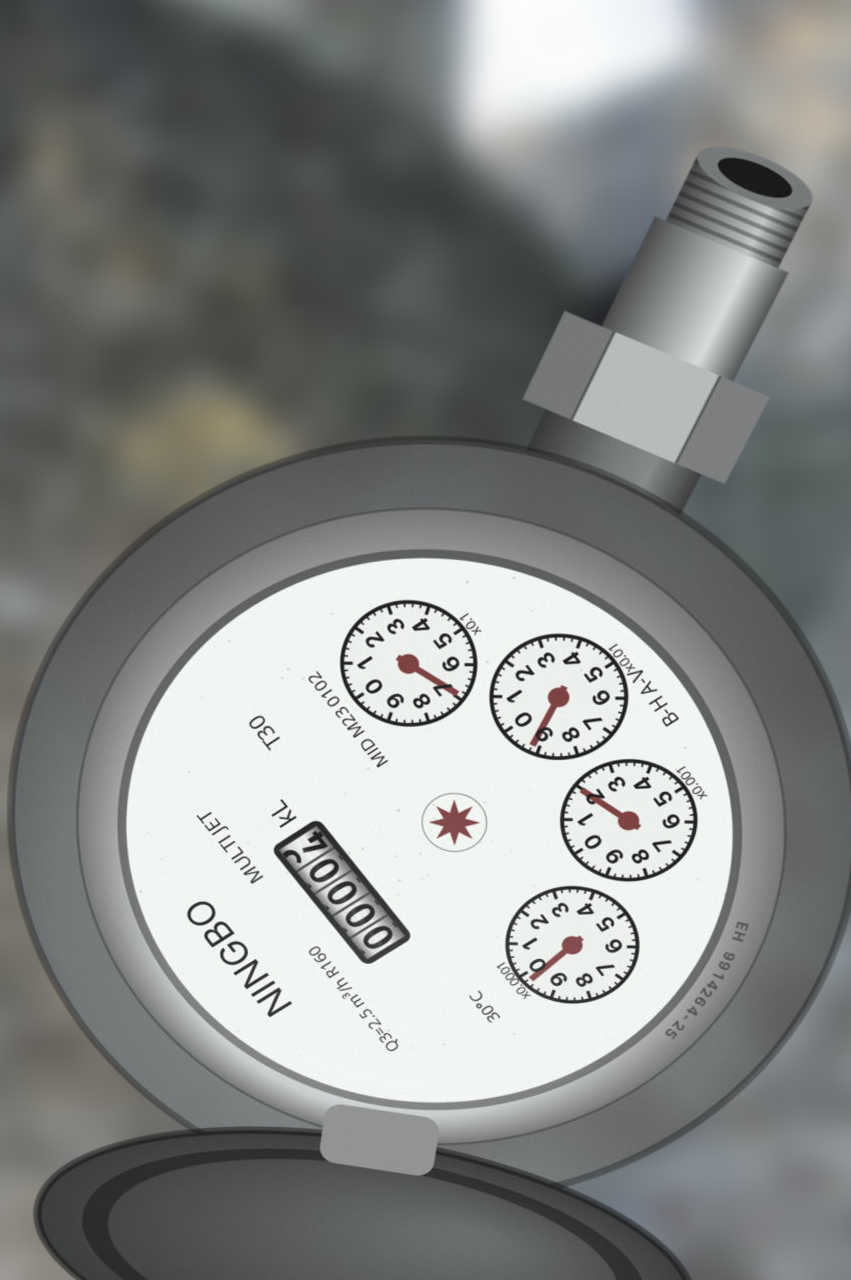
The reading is kL 3.6919
